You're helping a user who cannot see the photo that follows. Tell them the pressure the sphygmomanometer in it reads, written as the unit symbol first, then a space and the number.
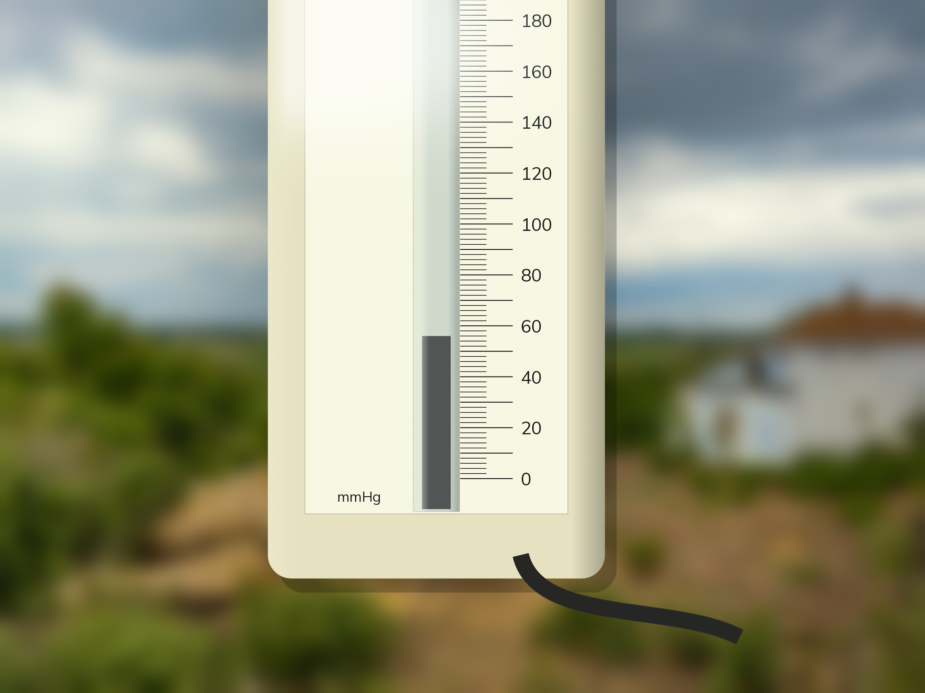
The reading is mmHg 56
